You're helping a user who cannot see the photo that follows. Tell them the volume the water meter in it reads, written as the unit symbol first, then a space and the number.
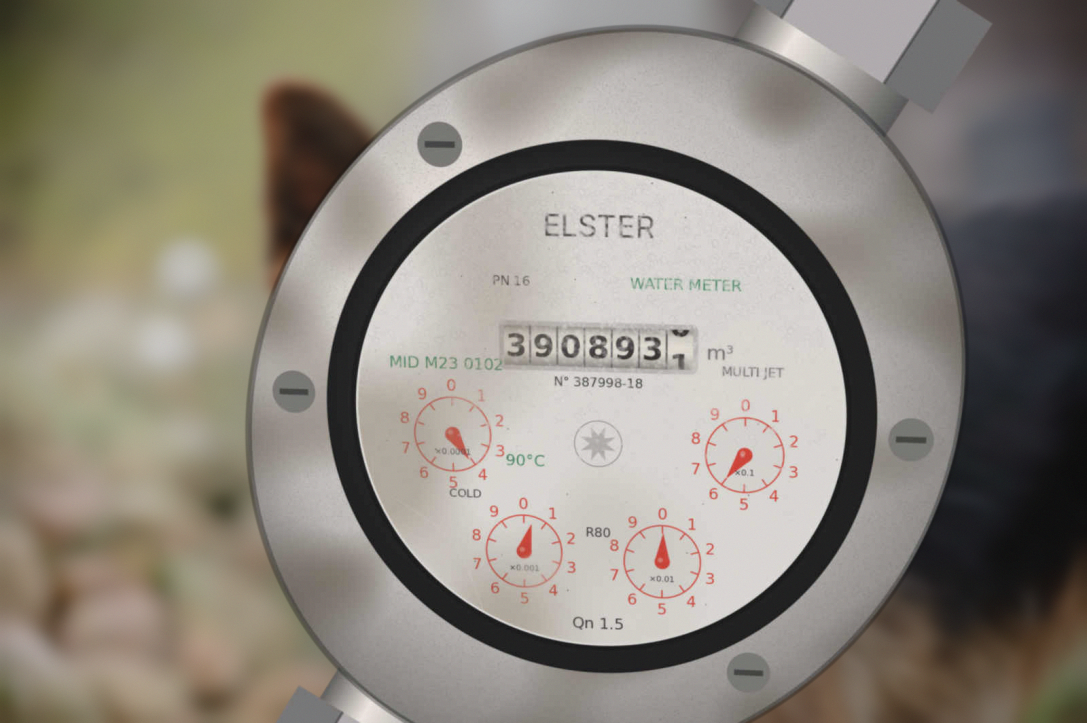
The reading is m³ 3908930.6004
